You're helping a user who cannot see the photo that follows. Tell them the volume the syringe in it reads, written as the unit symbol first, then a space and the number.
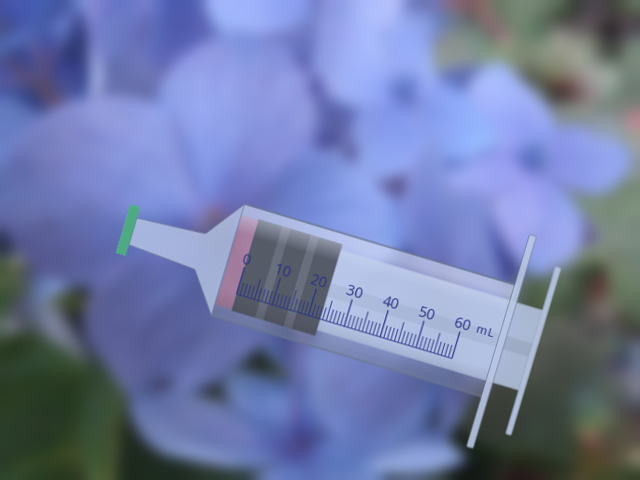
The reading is mL 0
